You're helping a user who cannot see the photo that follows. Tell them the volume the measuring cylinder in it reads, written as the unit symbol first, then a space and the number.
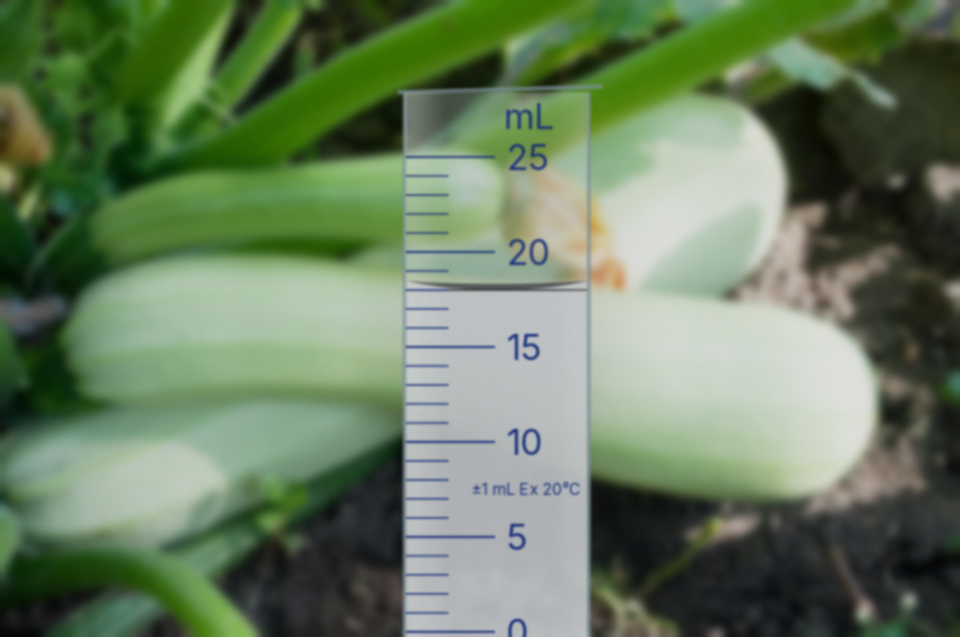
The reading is mL 18
